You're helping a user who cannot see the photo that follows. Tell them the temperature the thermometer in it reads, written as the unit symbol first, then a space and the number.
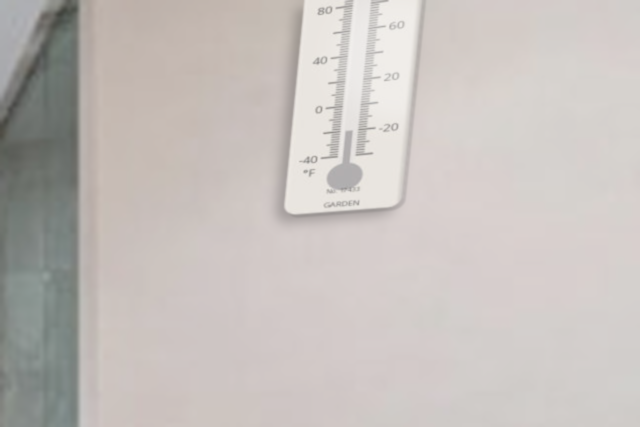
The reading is °F -20
